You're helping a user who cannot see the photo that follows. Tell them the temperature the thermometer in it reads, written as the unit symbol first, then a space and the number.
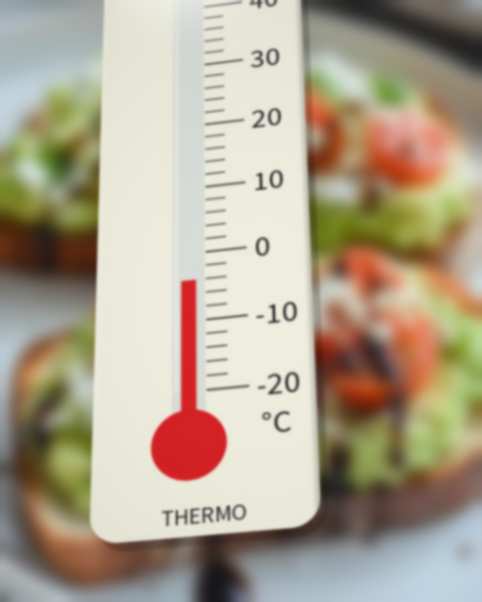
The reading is °C -4
